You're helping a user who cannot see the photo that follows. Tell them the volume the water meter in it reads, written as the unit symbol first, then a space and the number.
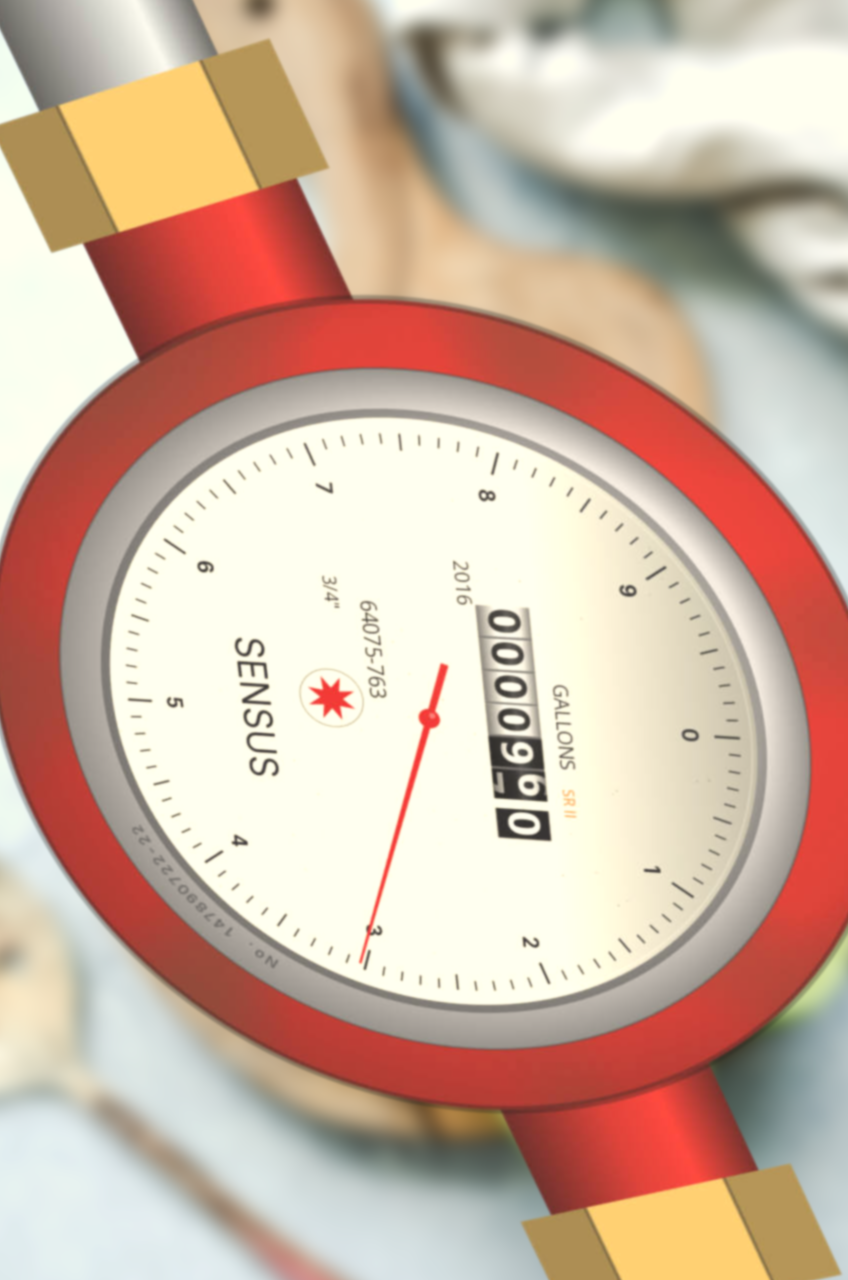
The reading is gal 963.0
